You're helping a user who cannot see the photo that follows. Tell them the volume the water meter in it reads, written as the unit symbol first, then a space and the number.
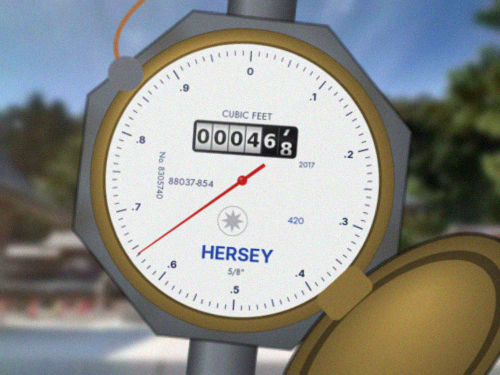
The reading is ft³ 467.64
